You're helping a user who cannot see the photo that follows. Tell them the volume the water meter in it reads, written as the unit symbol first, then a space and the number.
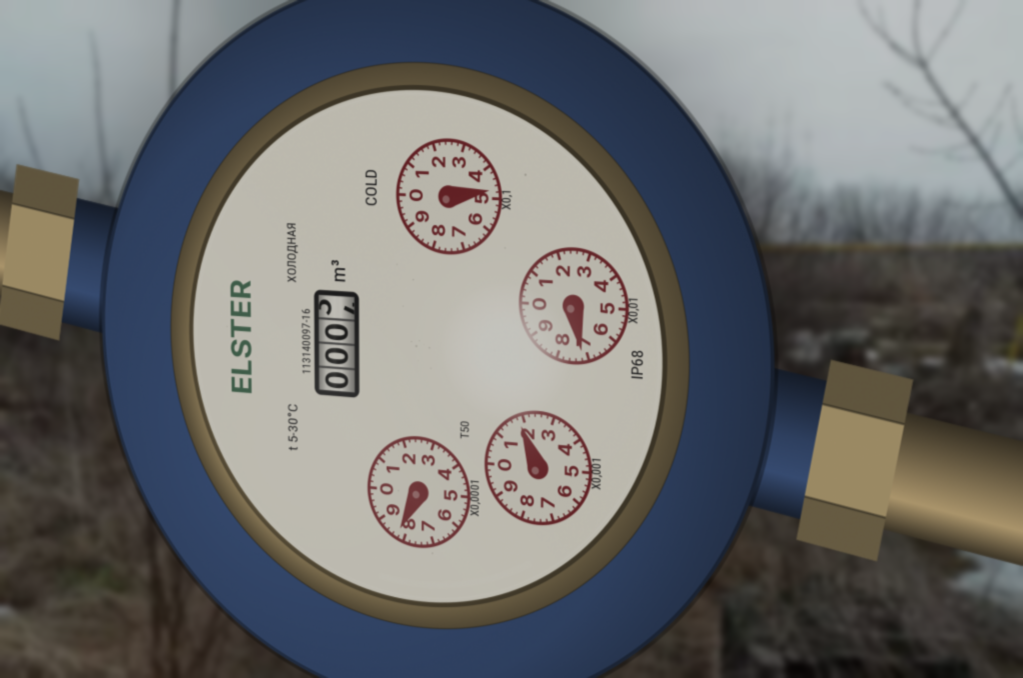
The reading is m³ 3.4718
